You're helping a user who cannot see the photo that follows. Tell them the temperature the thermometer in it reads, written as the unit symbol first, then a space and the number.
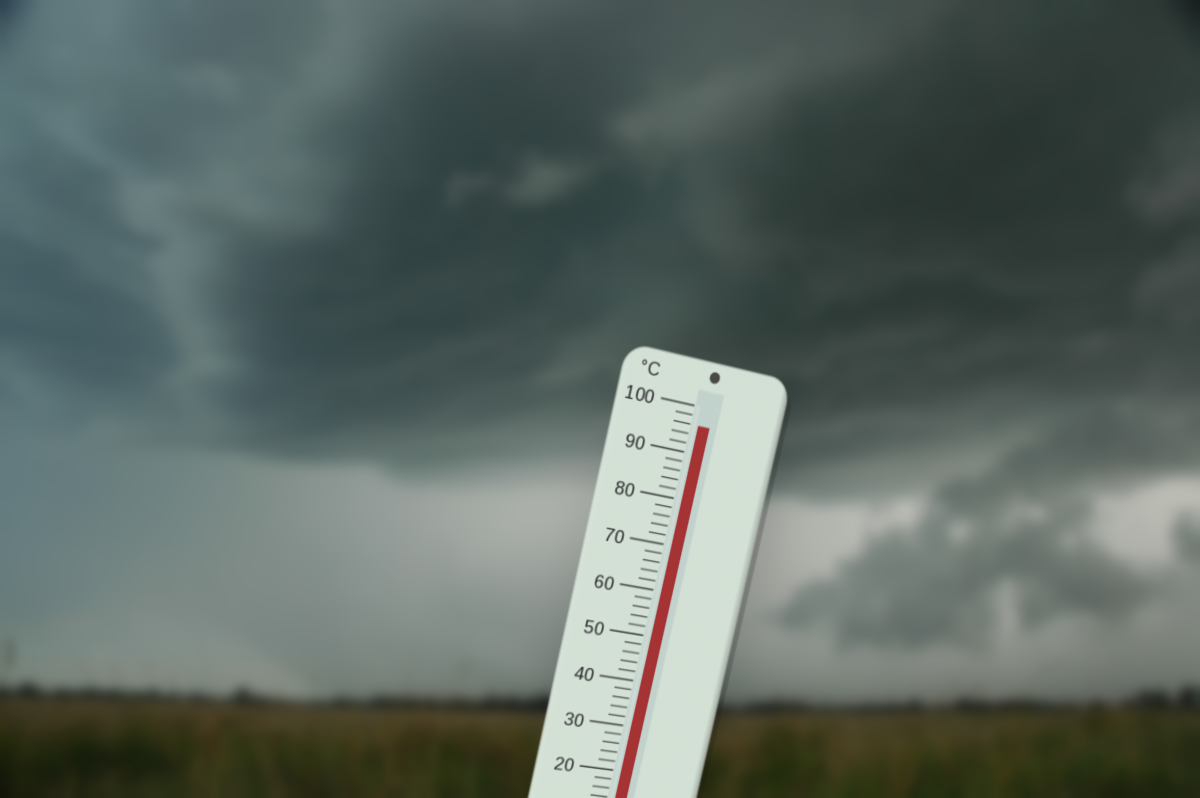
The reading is °C 96
